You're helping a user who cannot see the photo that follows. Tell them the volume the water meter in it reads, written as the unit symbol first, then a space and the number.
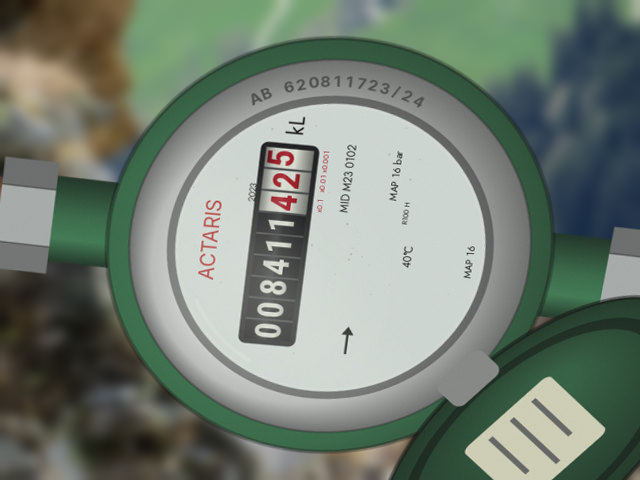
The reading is kL 8411.425
